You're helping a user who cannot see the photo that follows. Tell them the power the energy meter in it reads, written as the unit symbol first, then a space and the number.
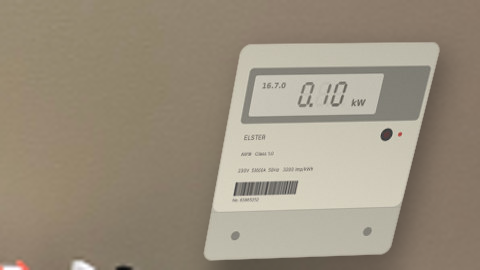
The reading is kW 0.10
